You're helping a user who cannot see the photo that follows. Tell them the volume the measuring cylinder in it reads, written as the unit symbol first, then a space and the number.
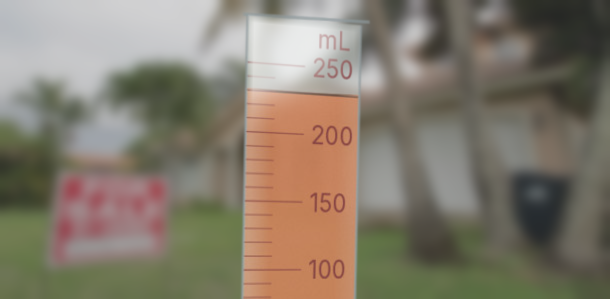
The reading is mL 230
